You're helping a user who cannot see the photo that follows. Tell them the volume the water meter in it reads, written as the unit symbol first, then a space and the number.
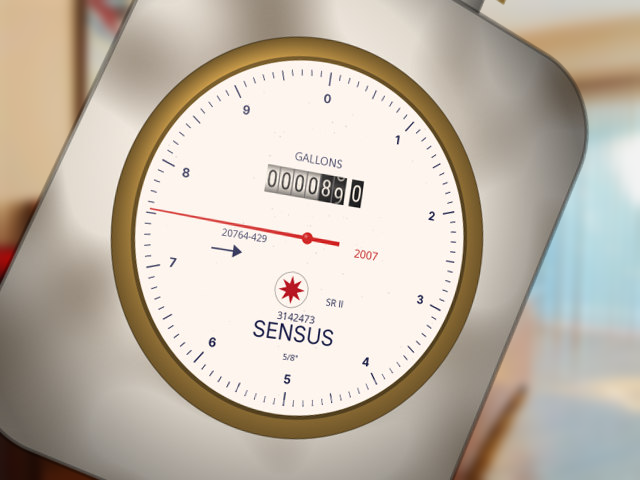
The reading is gal 887.5
